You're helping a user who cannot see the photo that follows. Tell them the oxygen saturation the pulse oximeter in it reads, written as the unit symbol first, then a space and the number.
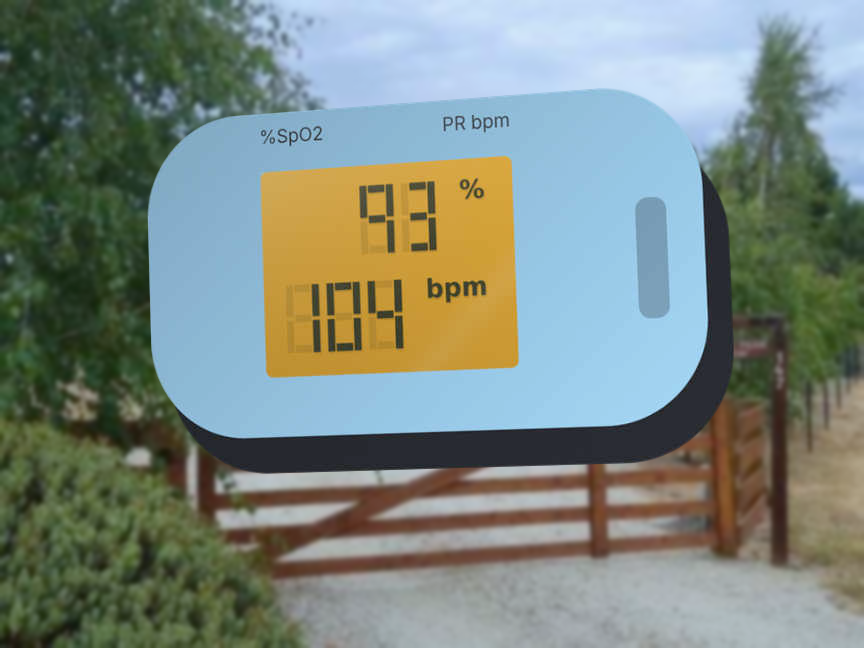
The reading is % 93
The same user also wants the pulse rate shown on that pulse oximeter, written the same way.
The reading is bpm 104
